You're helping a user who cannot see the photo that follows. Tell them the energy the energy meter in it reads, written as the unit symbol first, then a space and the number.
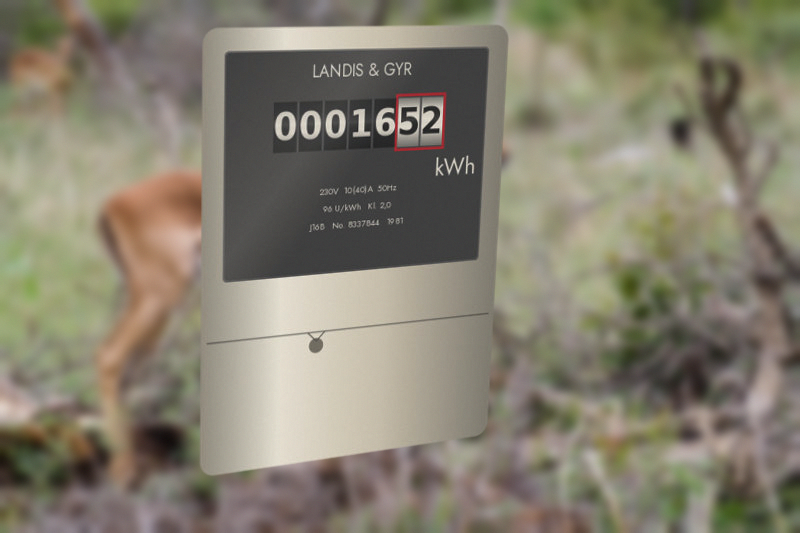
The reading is kWh 16.52
